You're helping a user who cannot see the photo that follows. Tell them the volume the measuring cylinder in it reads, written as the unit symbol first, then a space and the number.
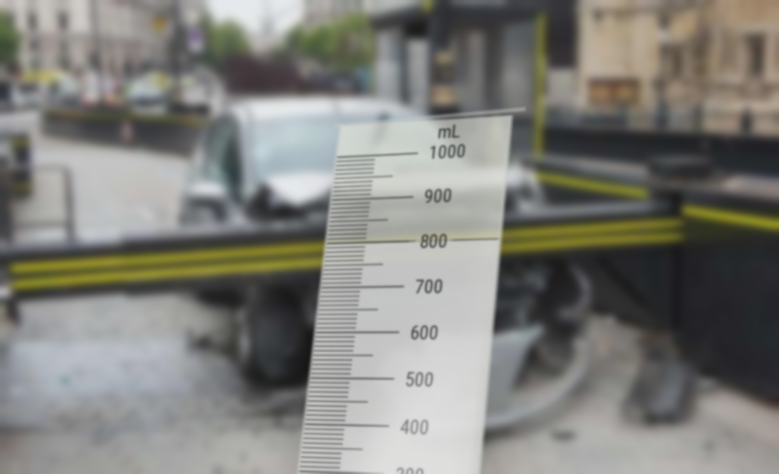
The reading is mL 800
